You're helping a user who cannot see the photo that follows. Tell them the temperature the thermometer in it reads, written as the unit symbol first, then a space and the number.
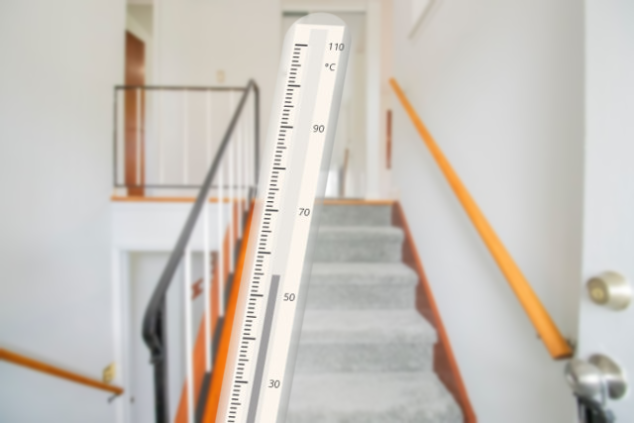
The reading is °C 55
